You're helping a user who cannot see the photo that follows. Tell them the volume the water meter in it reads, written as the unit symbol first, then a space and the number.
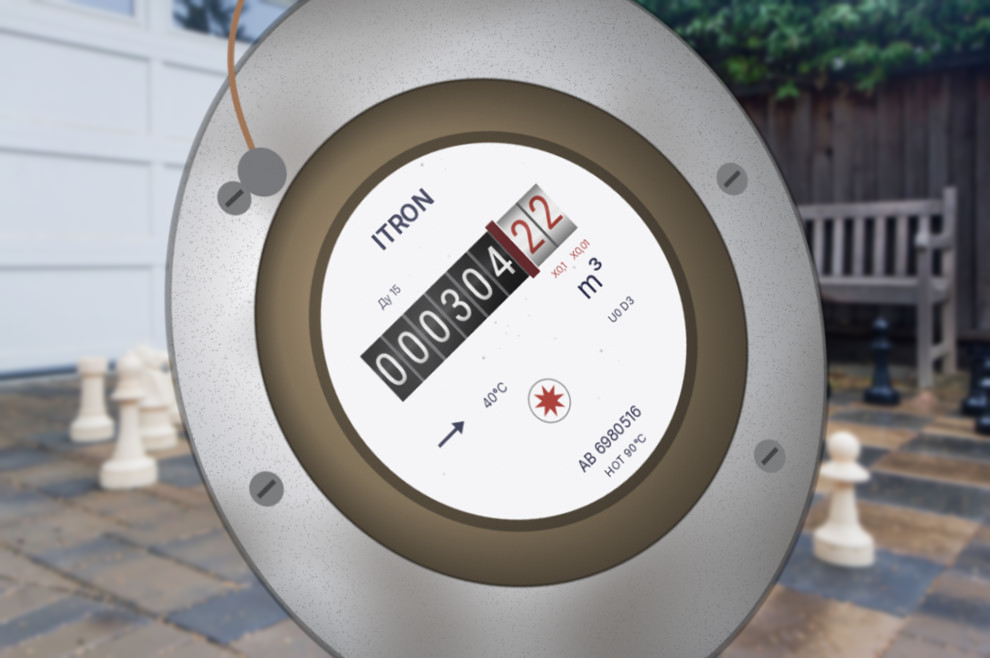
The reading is m³ 304.22
